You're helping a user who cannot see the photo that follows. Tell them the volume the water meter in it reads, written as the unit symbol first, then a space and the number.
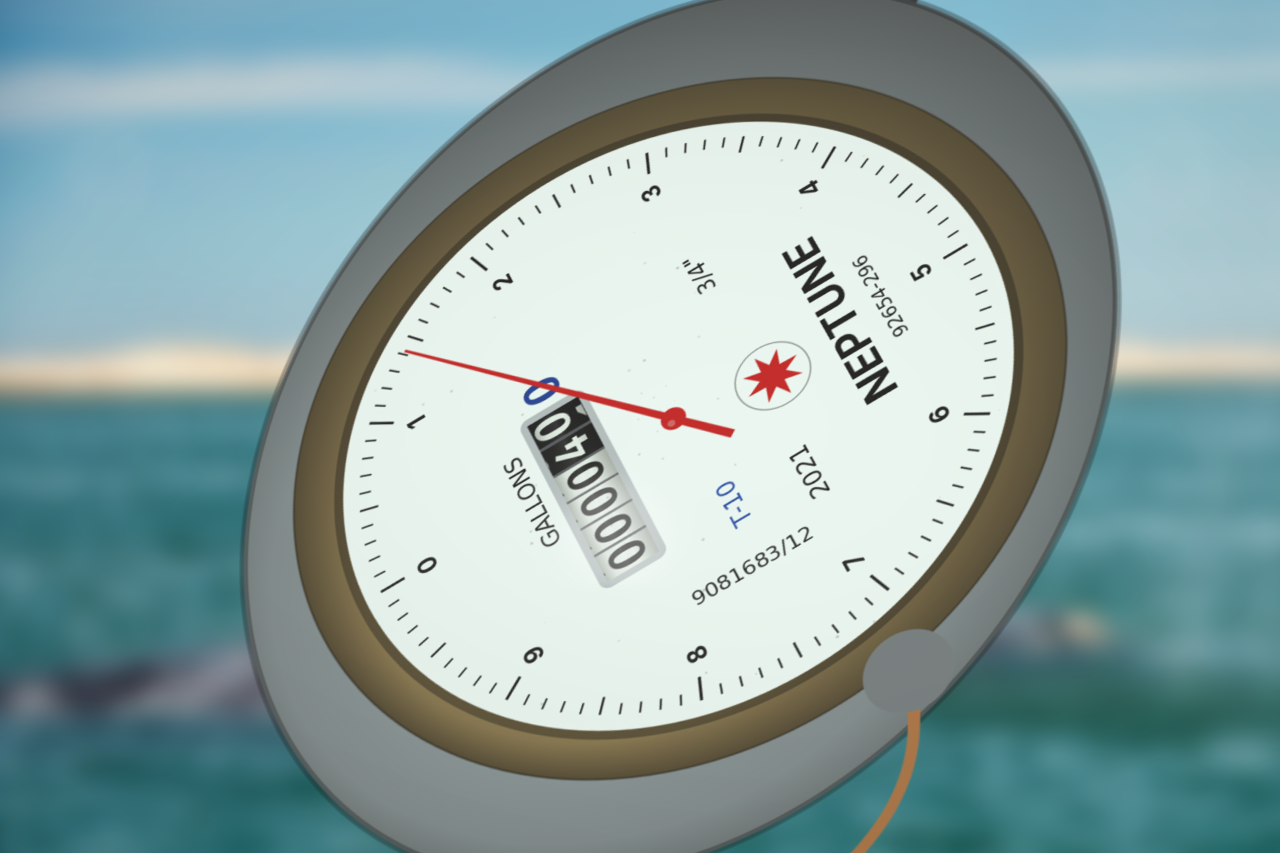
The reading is gal 401.4
